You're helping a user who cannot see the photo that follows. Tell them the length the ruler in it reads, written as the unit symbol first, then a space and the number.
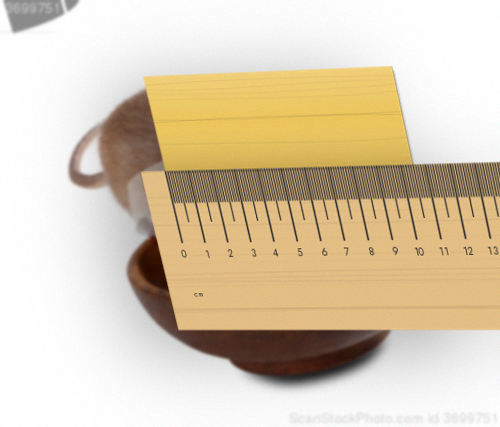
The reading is cm 10.5
